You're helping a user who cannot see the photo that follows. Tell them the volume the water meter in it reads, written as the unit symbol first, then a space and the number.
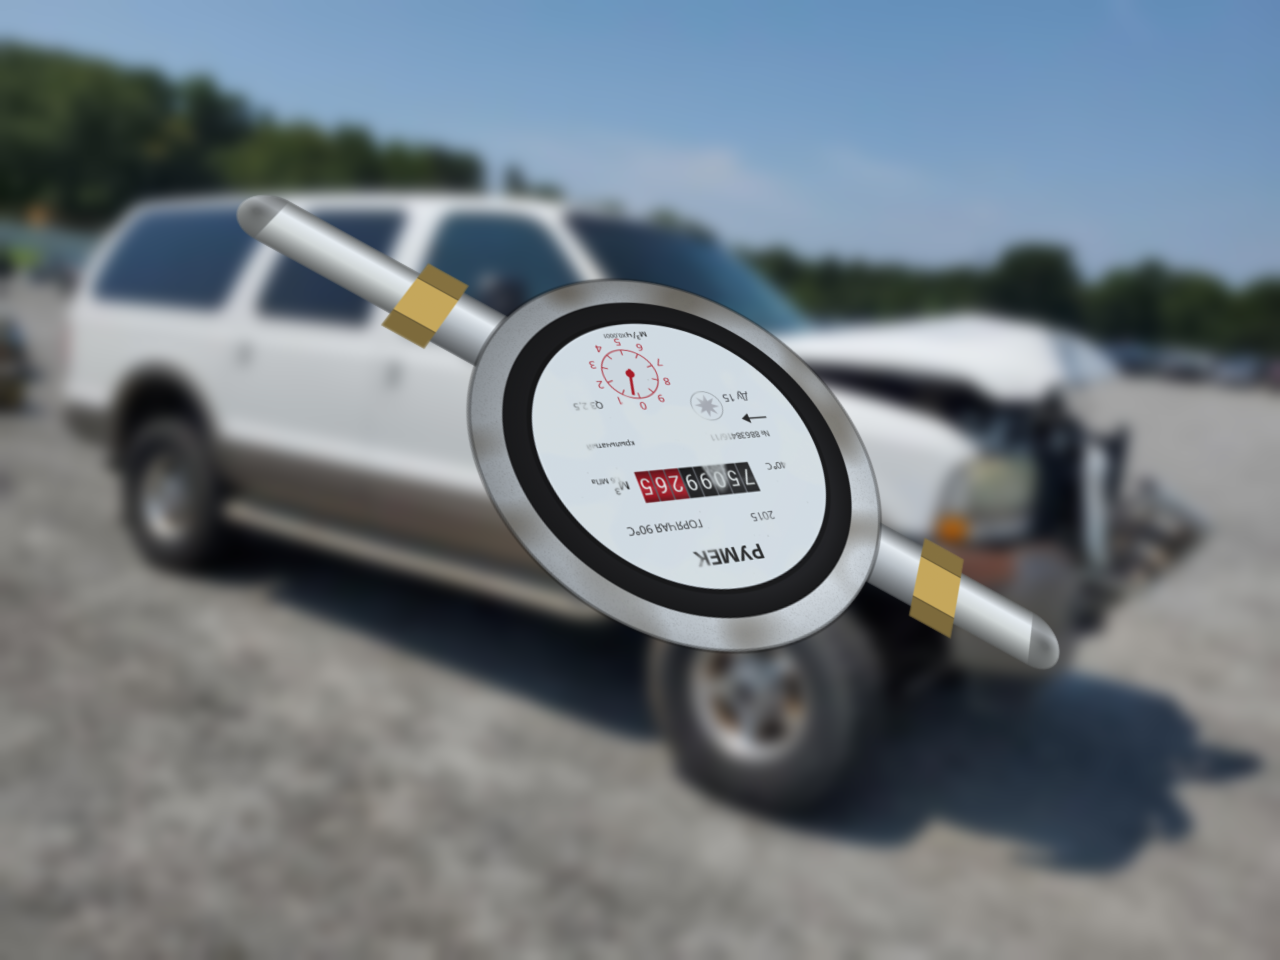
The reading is m³ 75099.2650
